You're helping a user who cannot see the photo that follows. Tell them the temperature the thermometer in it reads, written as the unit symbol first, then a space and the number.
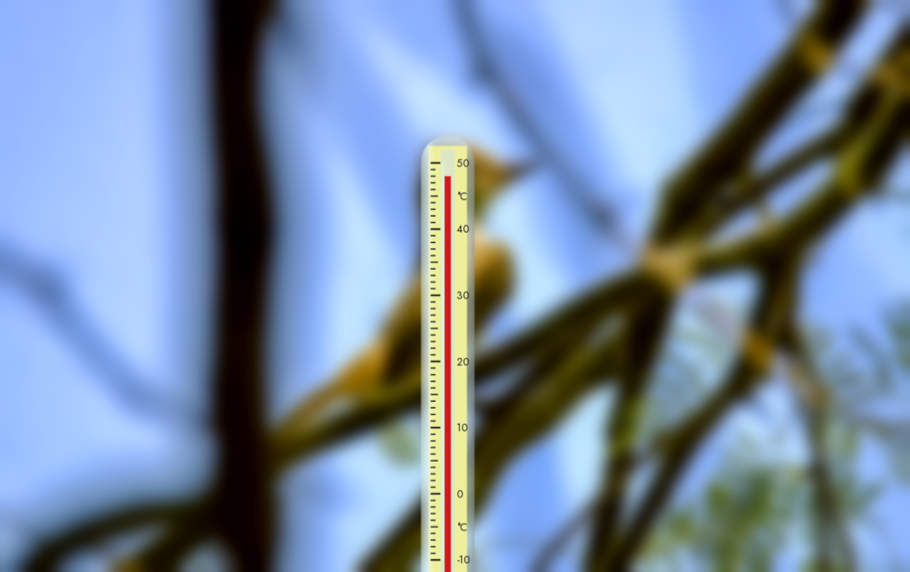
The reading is °C 48
